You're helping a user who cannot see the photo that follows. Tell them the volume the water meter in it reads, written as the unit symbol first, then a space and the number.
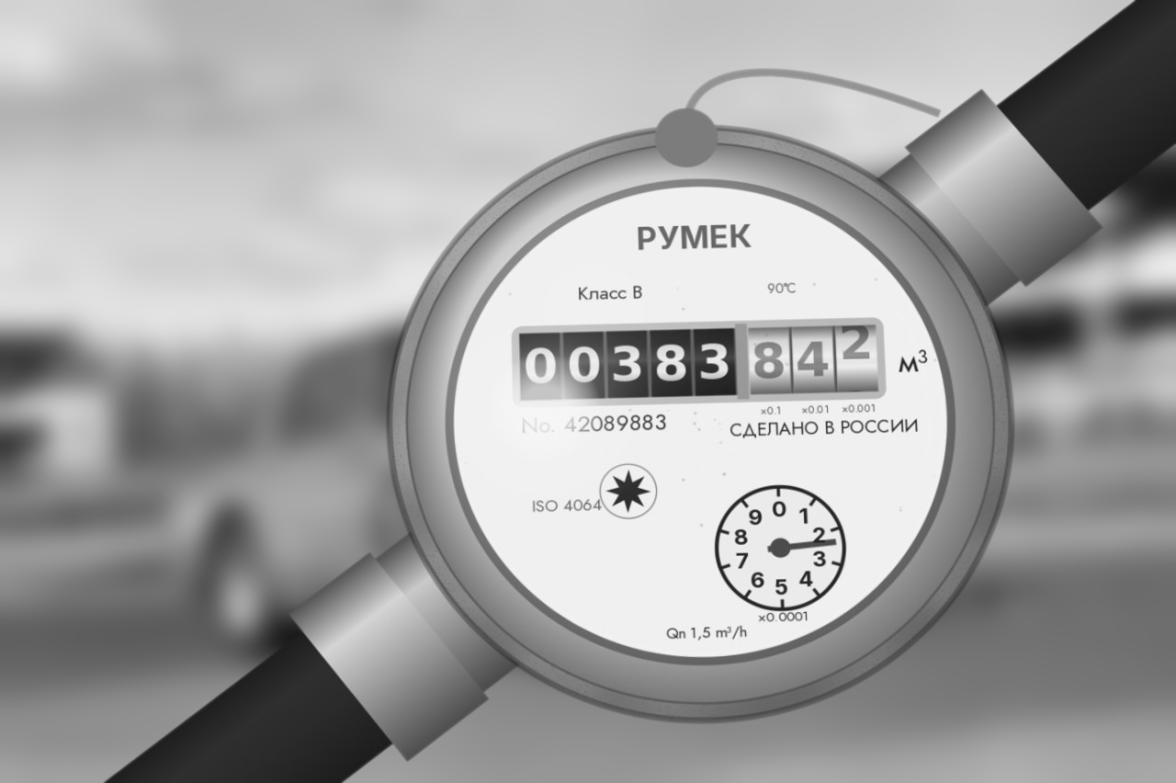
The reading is m³ 383.8422
